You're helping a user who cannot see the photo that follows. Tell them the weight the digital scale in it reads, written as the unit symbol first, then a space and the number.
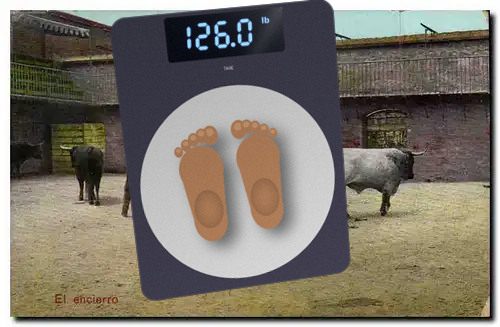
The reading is lb 126.0
